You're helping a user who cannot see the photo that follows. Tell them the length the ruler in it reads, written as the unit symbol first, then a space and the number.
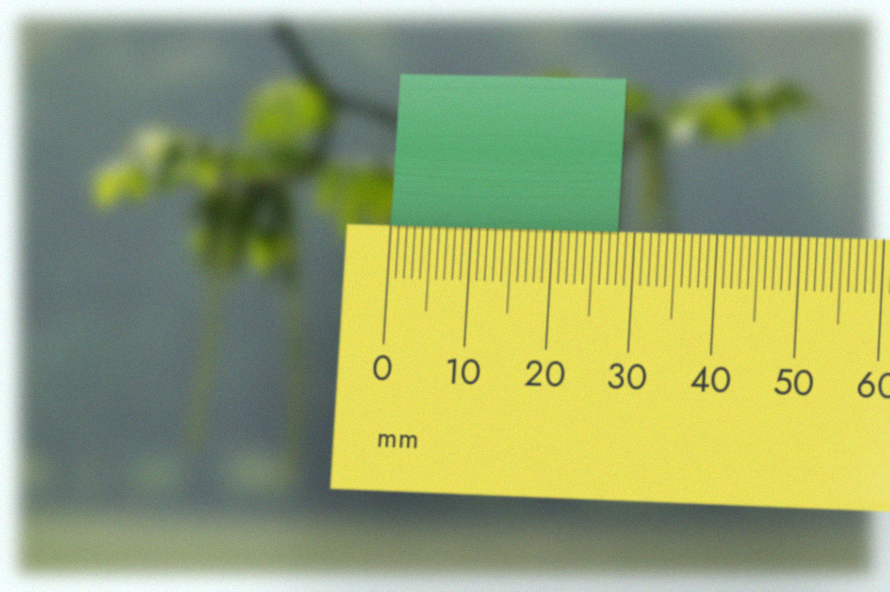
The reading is mm 28
